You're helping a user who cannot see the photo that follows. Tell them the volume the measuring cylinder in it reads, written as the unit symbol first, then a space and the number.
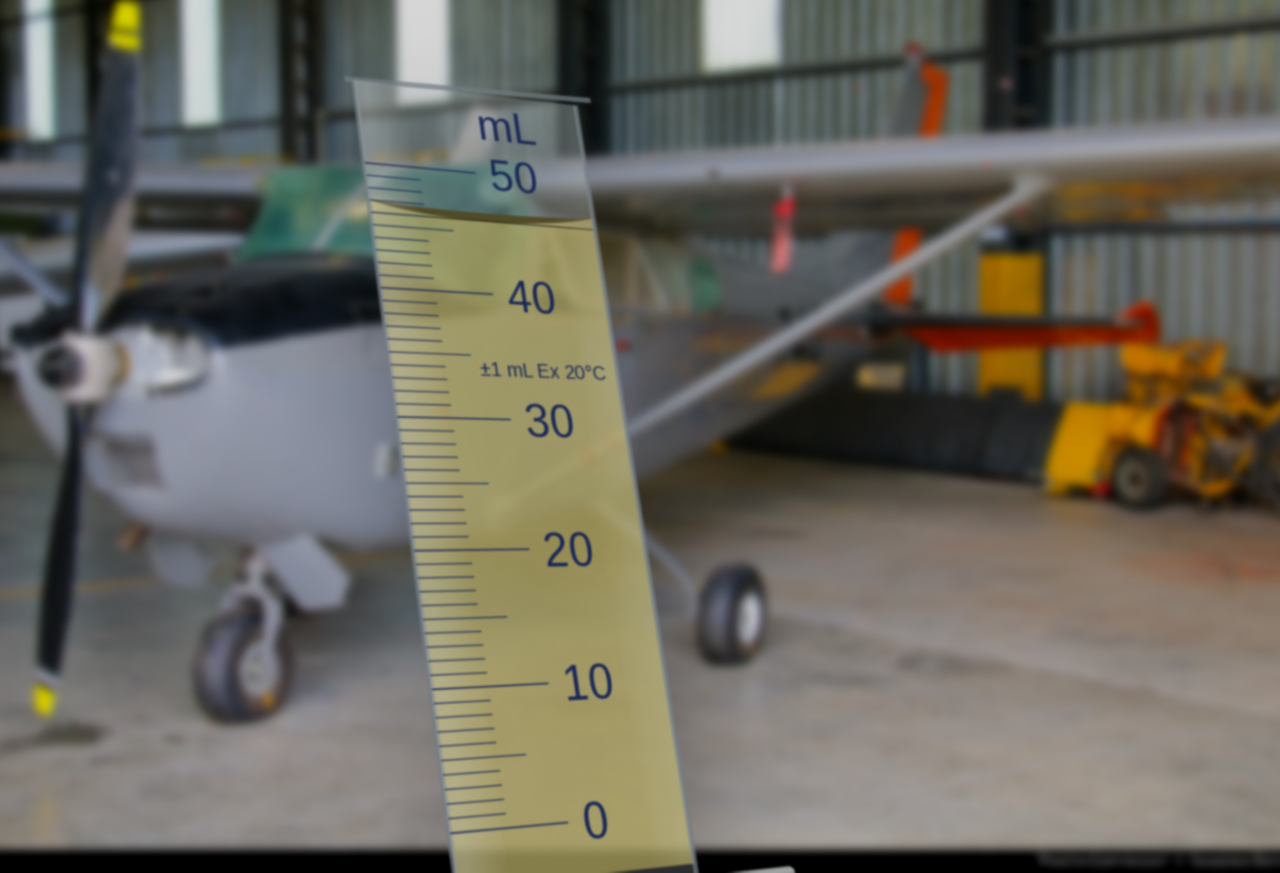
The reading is mL 46
